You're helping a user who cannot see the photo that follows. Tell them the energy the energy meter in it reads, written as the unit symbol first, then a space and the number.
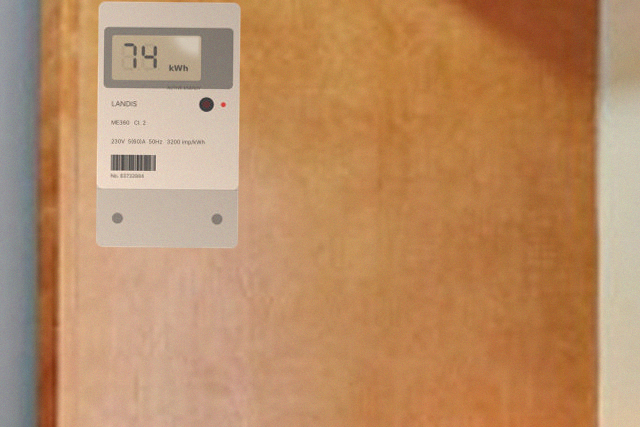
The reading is kWh 74
